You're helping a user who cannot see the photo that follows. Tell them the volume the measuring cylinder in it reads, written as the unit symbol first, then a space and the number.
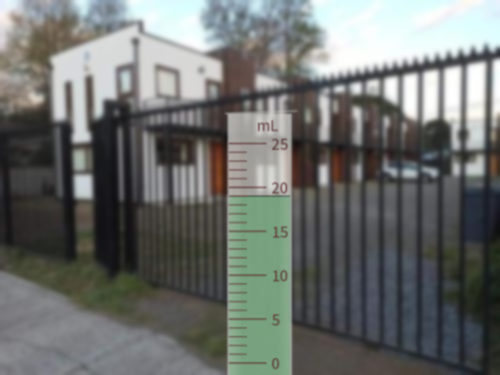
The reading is mL 19
